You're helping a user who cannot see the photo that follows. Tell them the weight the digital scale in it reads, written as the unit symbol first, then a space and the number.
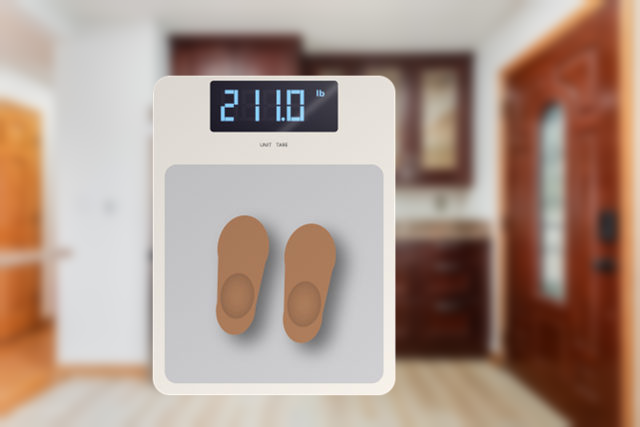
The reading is lb 211.0
